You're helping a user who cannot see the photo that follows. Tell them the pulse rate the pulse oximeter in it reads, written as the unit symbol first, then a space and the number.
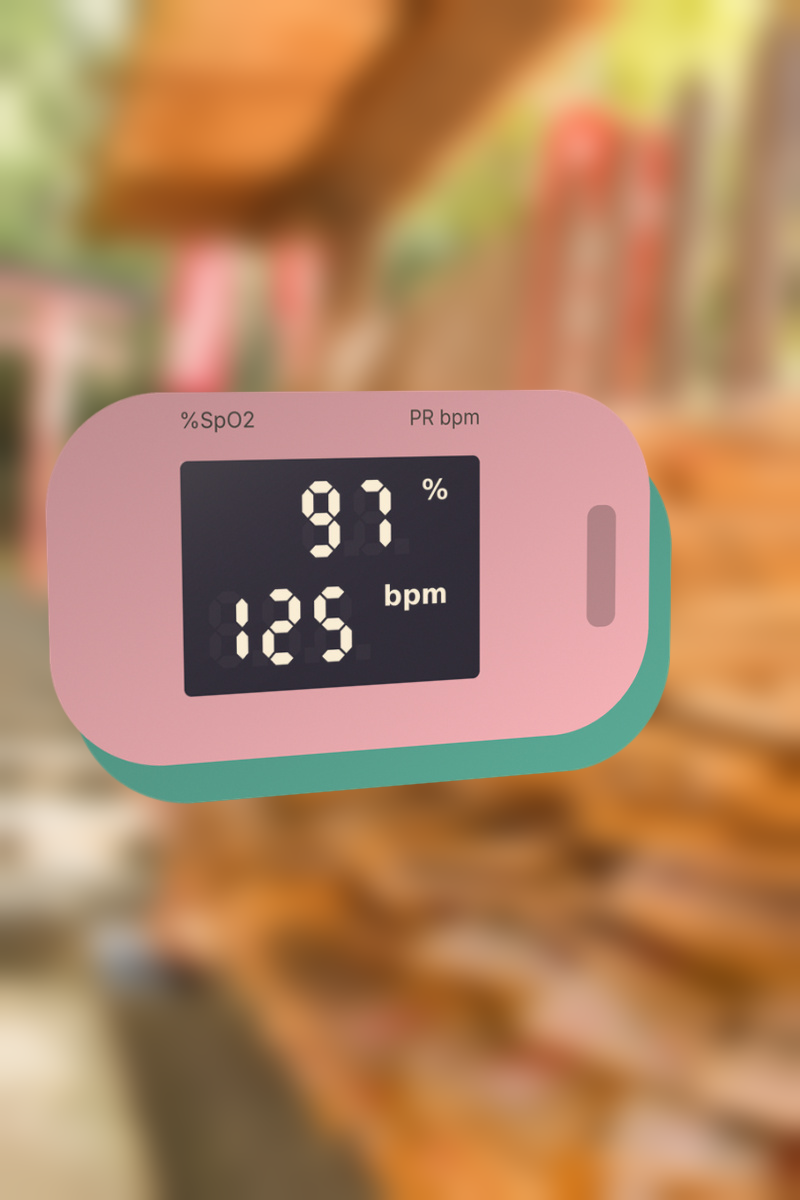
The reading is bpm 125
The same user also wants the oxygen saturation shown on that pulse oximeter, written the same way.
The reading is % 97
